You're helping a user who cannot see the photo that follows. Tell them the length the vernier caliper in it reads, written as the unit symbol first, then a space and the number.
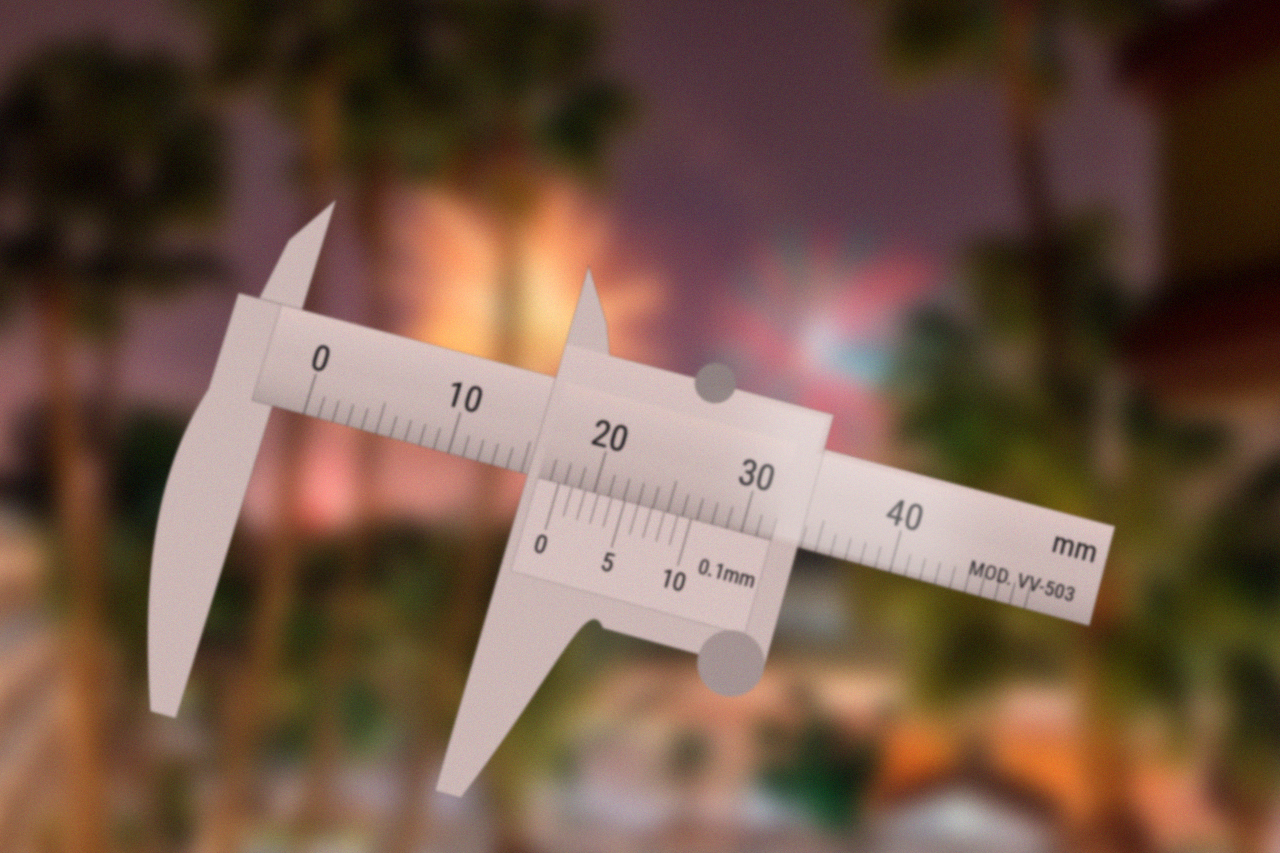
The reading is mm 17.6
